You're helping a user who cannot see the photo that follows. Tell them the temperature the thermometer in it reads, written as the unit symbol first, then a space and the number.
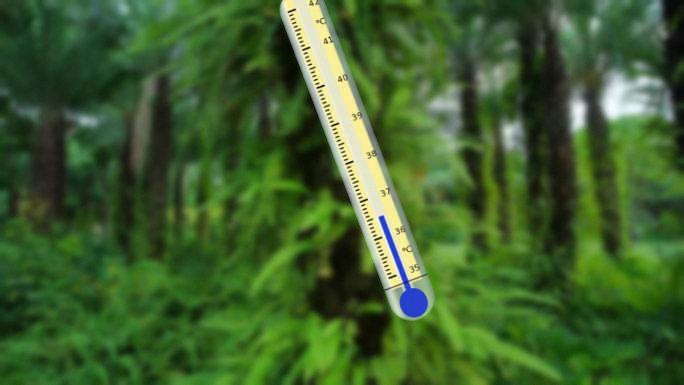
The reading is °C 36.5
